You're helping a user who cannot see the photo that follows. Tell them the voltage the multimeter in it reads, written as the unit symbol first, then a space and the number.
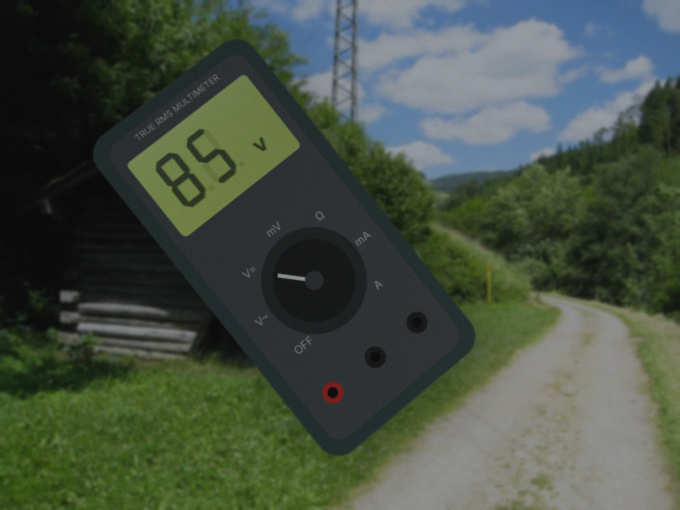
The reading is V 85
